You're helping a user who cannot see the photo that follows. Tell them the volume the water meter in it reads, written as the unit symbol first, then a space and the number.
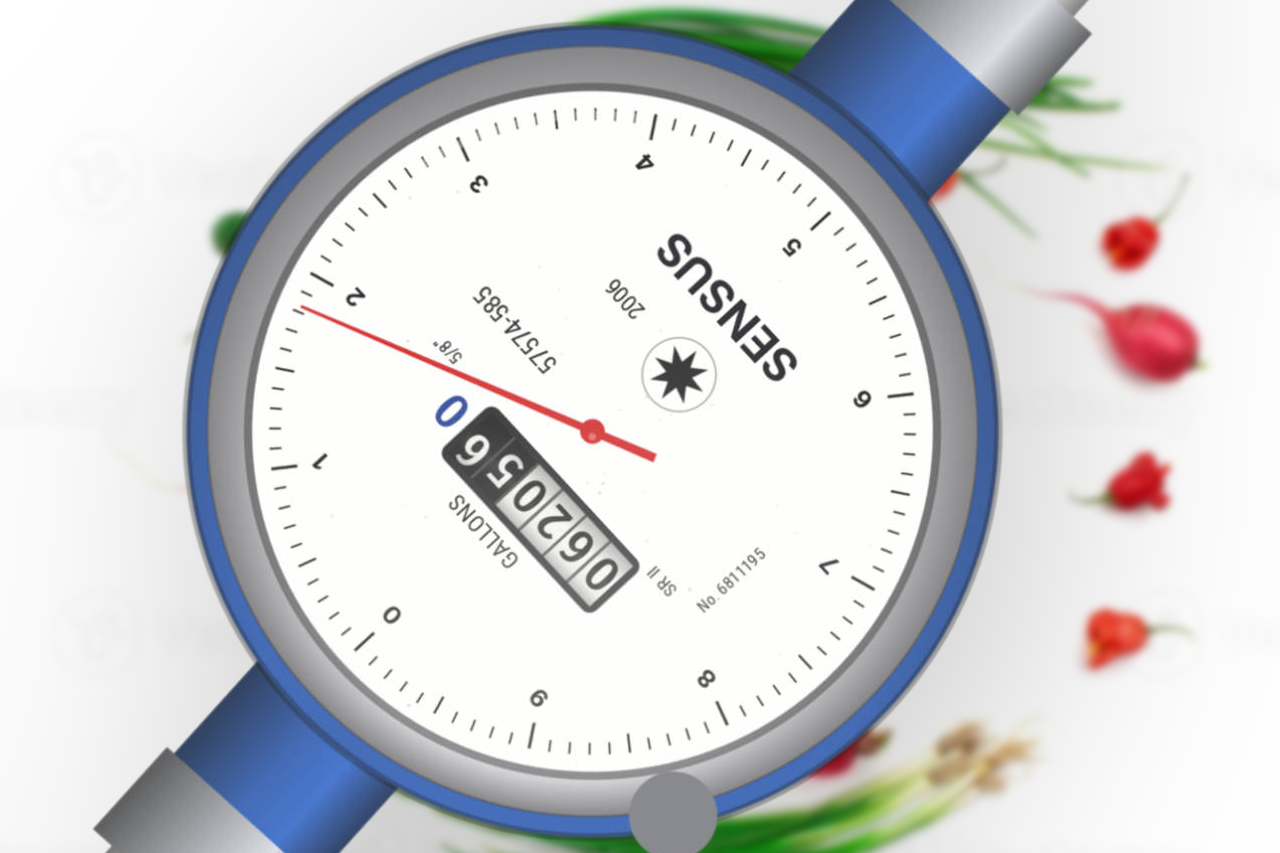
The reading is gal 620561.8
